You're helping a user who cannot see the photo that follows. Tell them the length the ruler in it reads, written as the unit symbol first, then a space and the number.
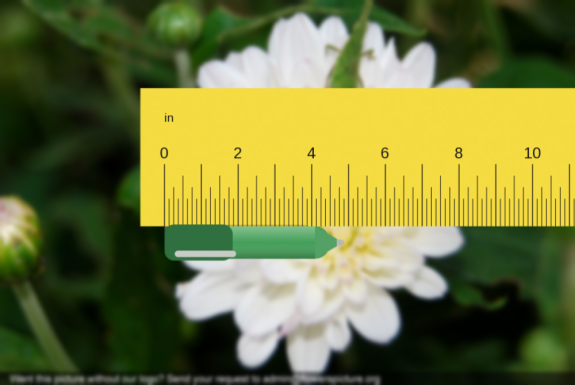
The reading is in 4.875
